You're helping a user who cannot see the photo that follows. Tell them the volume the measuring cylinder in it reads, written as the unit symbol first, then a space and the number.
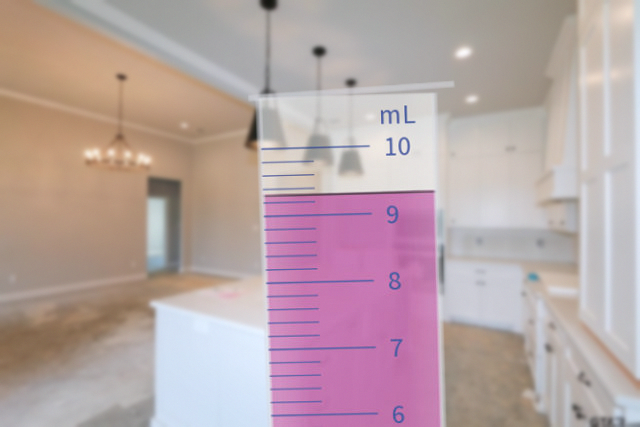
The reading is mL 9.3
